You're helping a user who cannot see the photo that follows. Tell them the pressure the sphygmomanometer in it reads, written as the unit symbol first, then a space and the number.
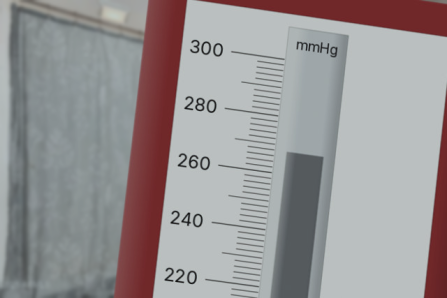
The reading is mmHg 268
